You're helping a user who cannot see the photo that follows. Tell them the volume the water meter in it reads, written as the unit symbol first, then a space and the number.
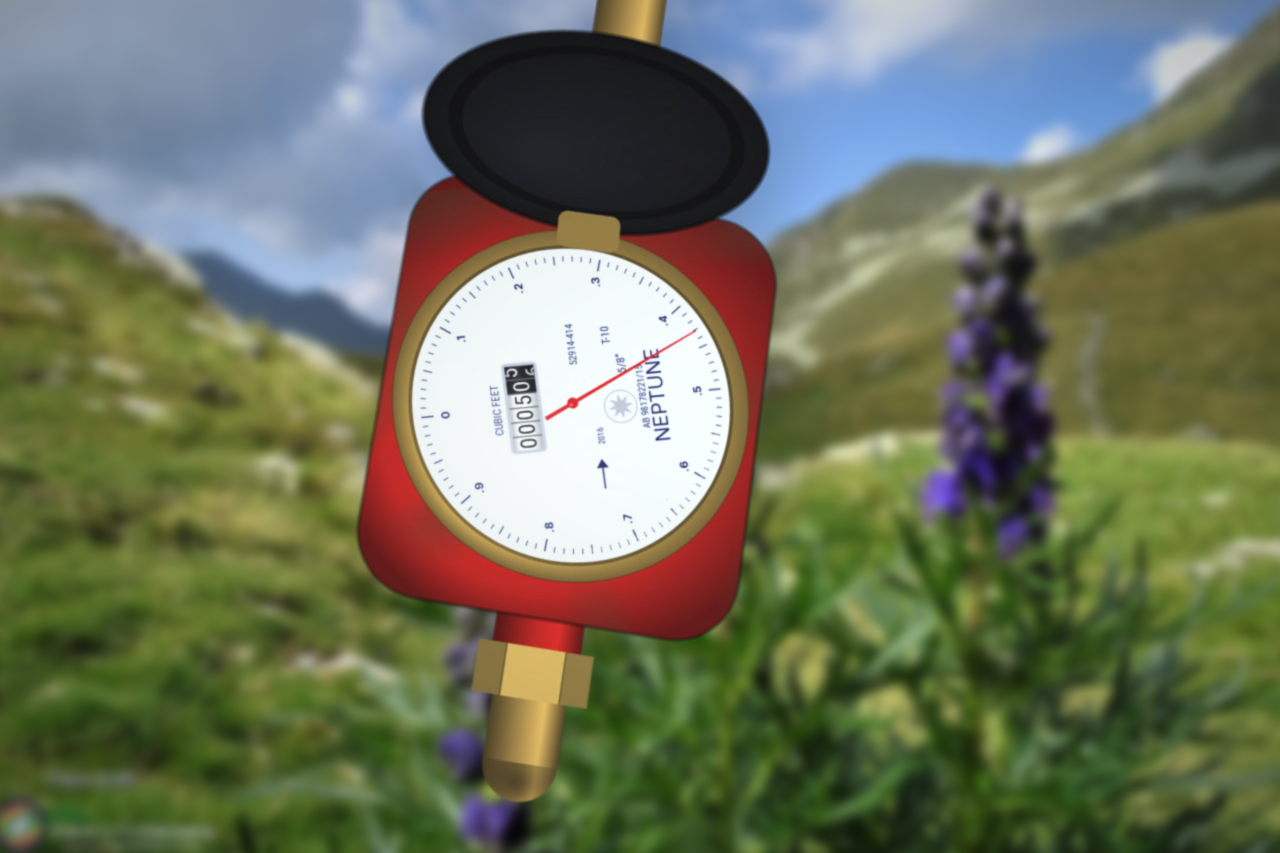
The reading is ft³ 505.43
